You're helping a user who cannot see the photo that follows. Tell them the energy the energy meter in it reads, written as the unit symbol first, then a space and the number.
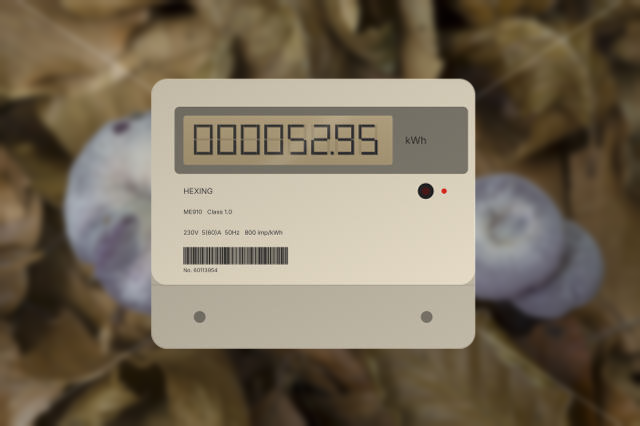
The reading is kWh 52.95
